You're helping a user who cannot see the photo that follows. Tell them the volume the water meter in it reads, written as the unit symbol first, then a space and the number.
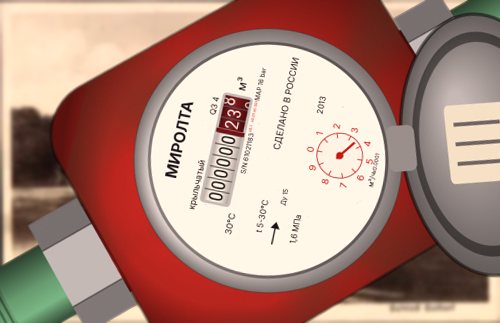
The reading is m³ 0.2383
